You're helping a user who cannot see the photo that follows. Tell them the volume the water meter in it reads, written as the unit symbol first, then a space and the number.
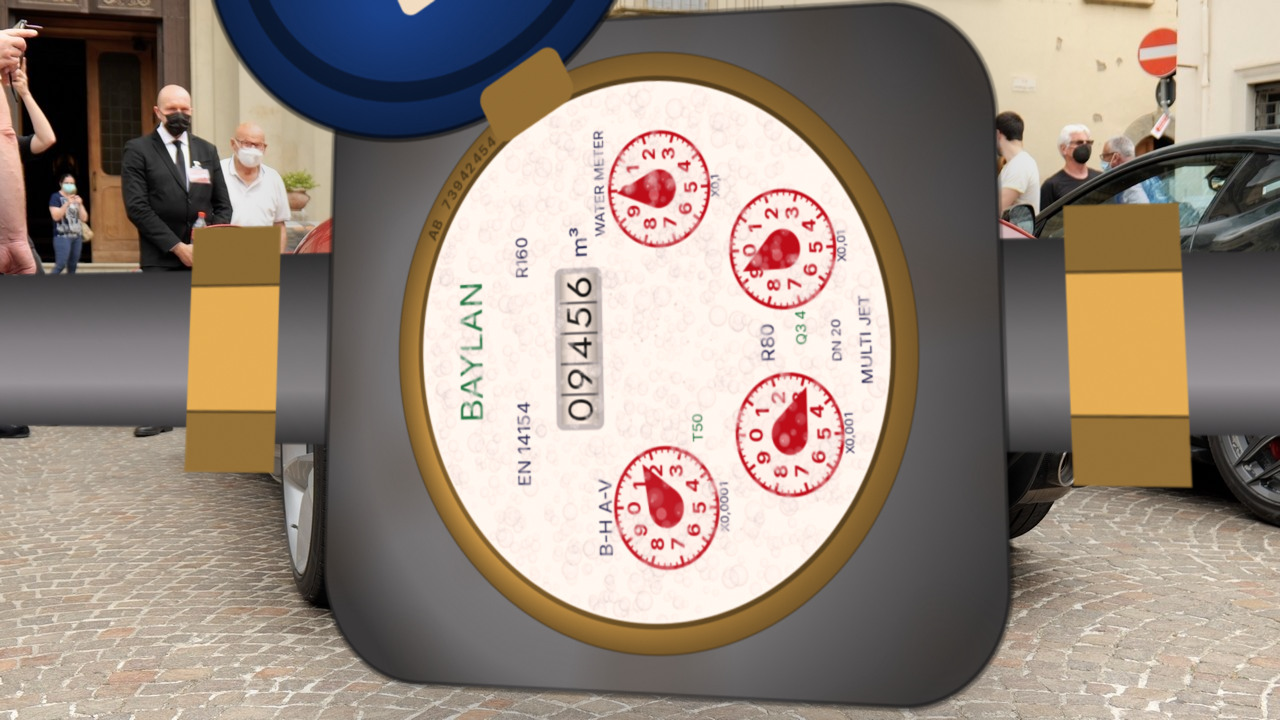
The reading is m³ 9455.9931
